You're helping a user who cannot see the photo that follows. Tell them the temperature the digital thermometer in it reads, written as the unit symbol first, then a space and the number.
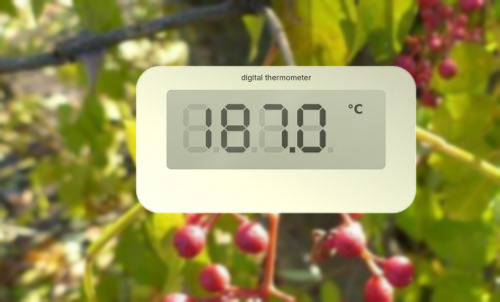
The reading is °C 187.0
